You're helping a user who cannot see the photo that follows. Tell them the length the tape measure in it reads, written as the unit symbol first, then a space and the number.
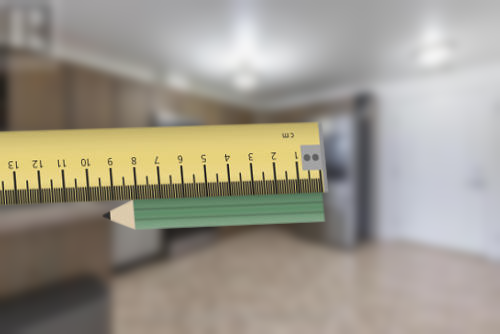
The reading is cm 9.5
